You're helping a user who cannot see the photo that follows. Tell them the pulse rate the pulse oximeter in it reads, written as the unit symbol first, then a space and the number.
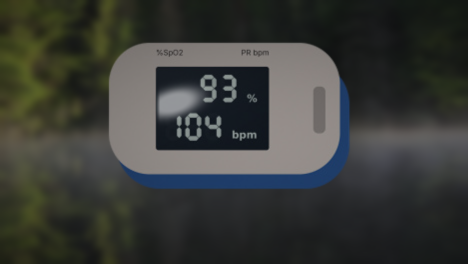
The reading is bpm 104
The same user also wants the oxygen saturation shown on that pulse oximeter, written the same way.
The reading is % 93
